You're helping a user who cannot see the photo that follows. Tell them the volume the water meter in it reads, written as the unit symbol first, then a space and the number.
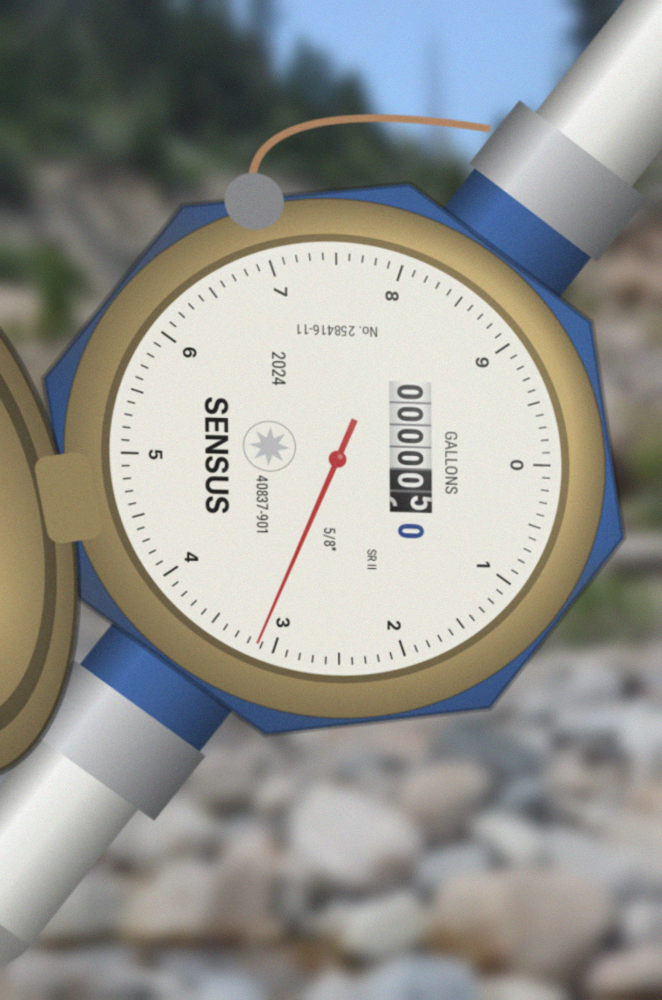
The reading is gal 53.1
